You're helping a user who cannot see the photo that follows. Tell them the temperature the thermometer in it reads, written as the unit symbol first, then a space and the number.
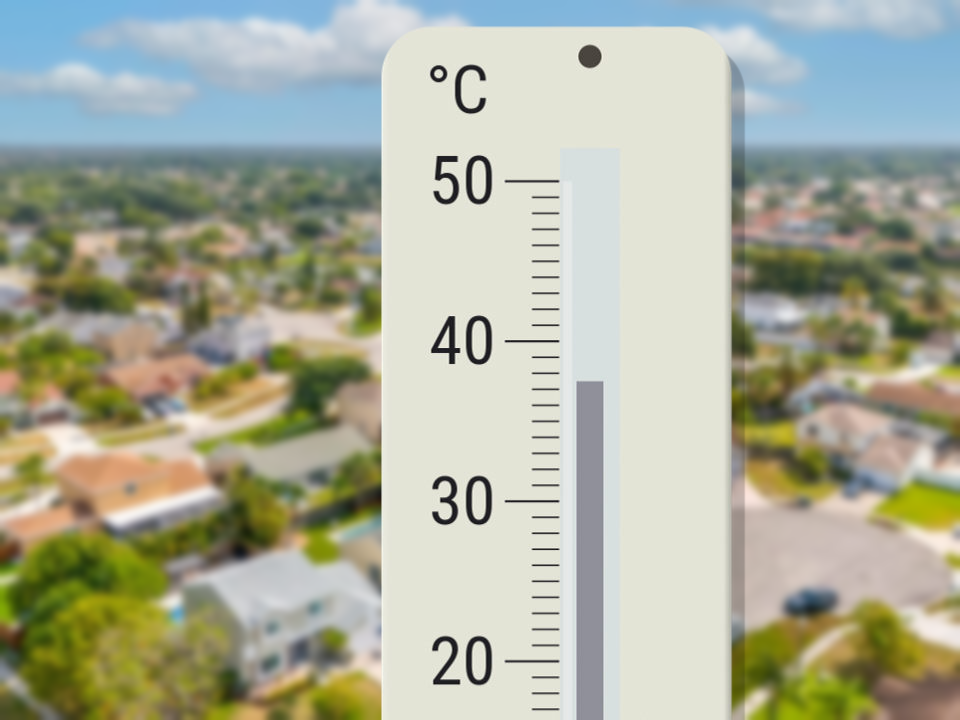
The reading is °C 37.5
